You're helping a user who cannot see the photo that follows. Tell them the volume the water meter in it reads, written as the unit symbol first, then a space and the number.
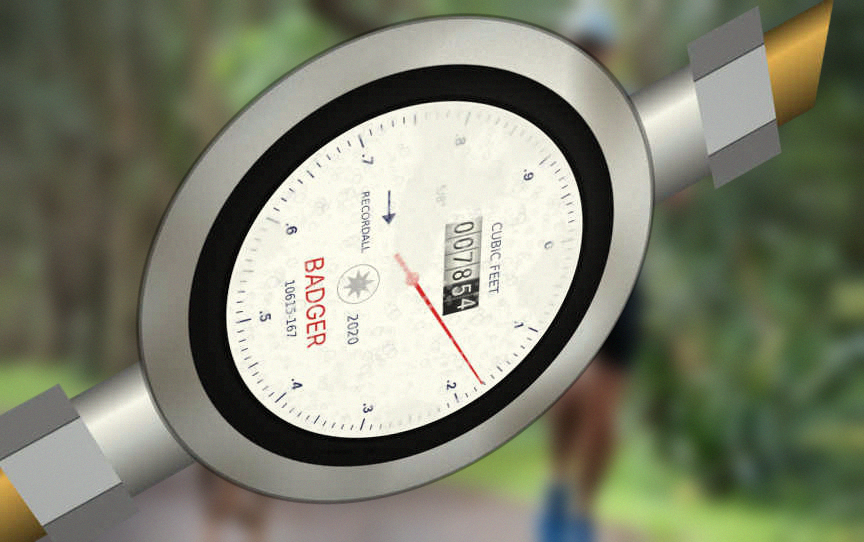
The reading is ft³ 7854.17
